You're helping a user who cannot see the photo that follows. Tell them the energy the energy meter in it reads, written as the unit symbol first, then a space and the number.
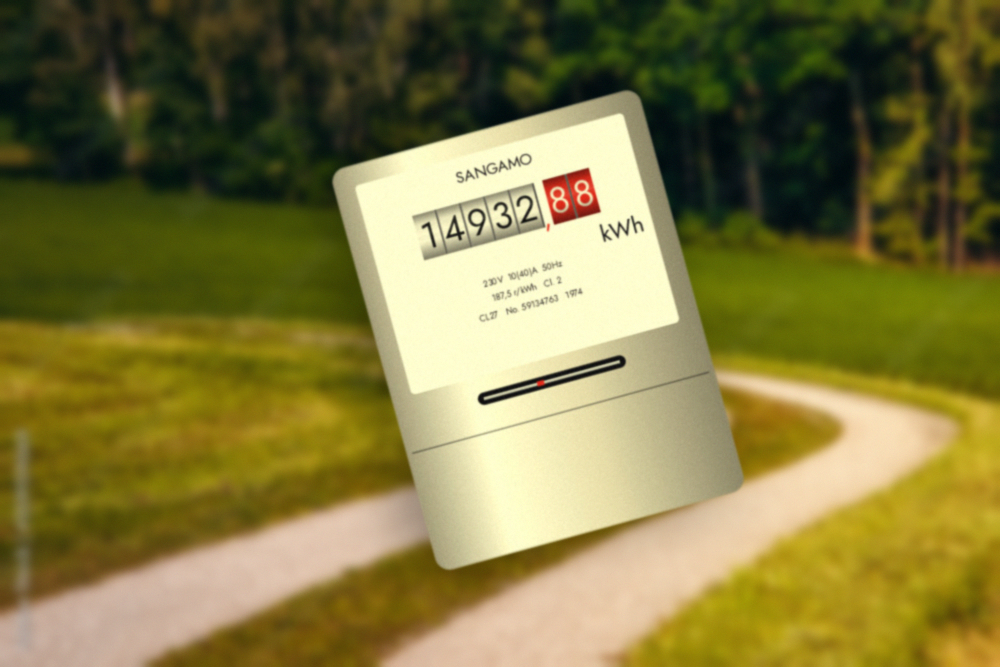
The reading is kWh 14932.88
